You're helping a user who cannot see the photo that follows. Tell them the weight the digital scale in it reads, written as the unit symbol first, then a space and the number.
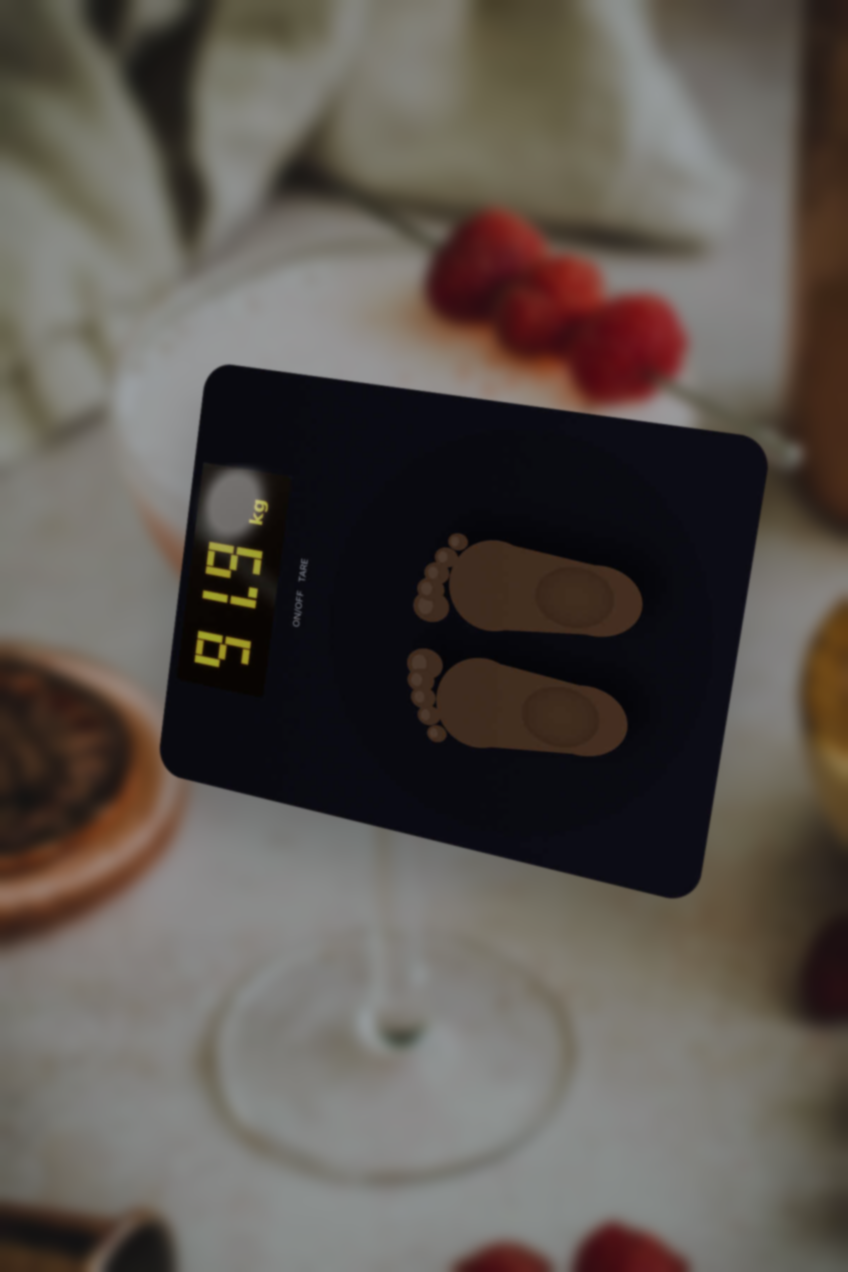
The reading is kg 91.9
